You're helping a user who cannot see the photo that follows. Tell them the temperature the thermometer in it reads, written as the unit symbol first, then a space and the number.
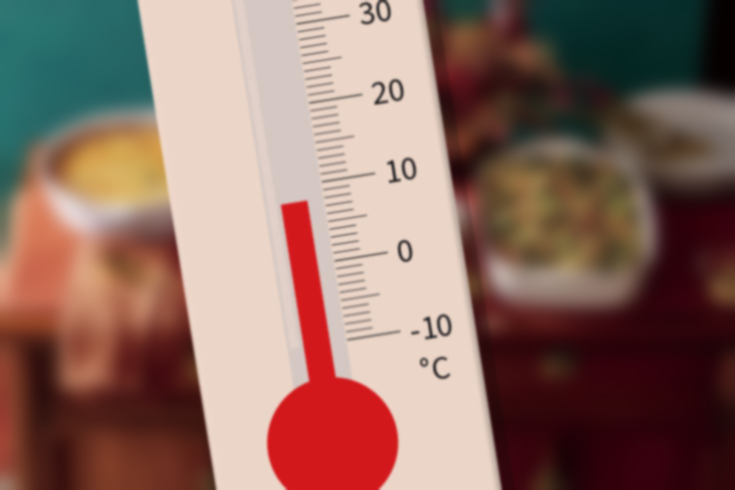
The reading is °C 8
